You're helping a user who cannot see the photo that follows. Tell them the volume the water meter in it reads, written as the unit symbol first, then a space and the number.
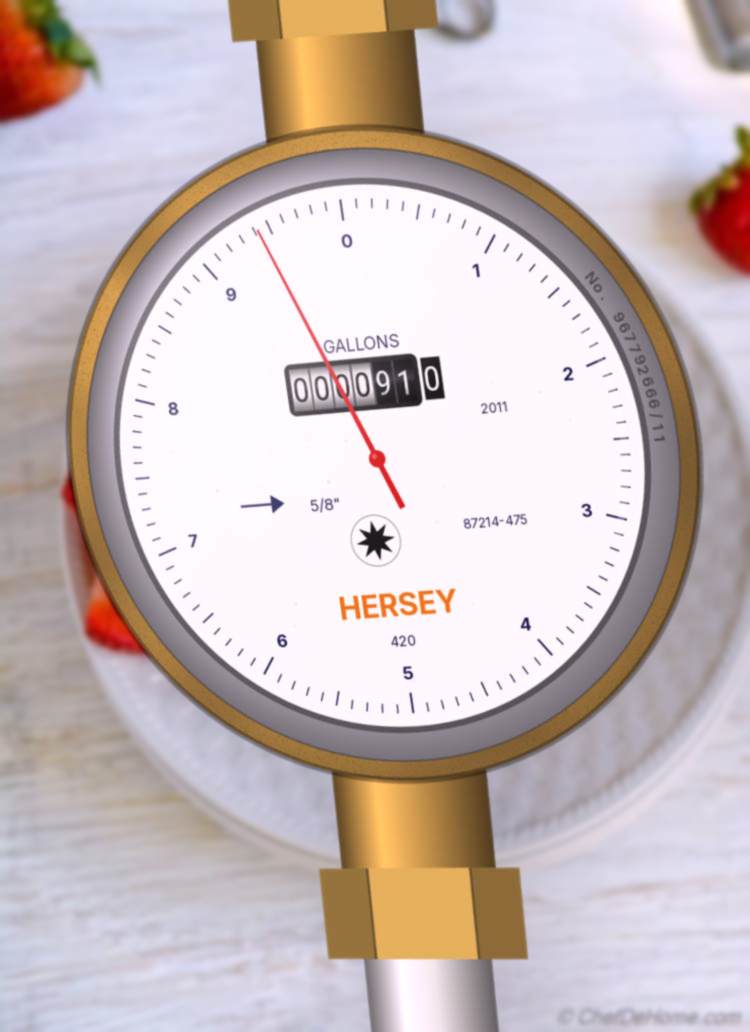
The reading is gal 909.4
